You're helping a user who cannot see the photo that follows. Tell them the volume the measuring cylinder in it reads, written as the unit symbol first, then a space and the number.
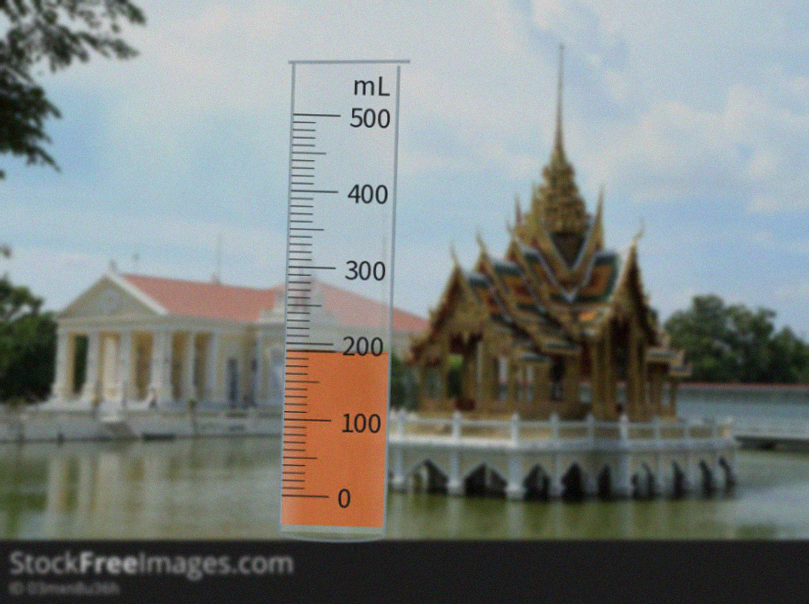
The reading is mL 190
